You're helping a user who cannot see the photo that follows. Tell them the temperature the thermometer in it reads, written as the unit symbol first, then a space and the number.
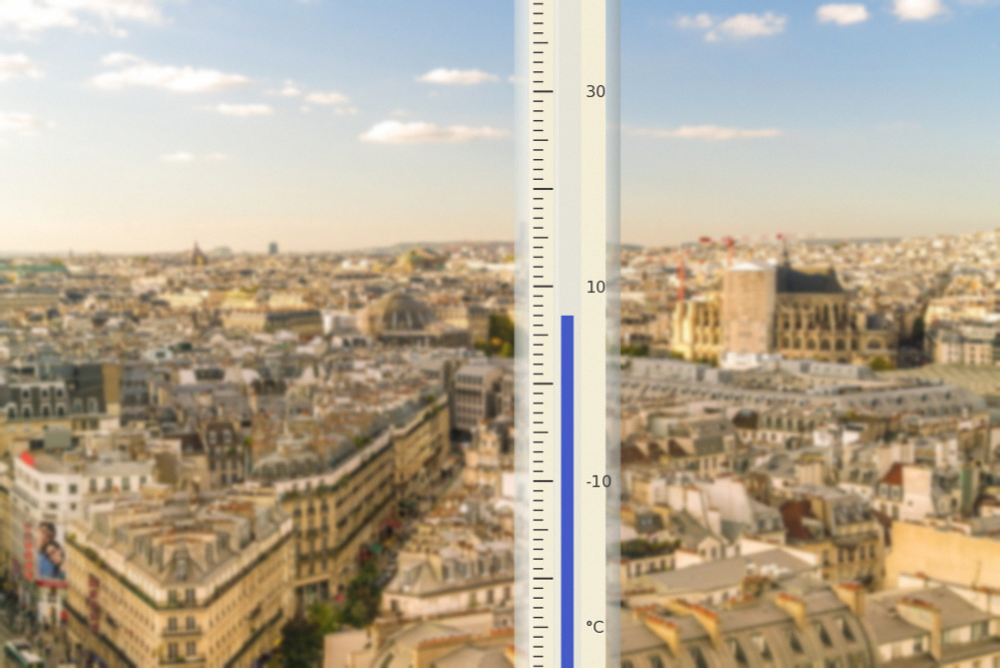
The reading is °C 7
